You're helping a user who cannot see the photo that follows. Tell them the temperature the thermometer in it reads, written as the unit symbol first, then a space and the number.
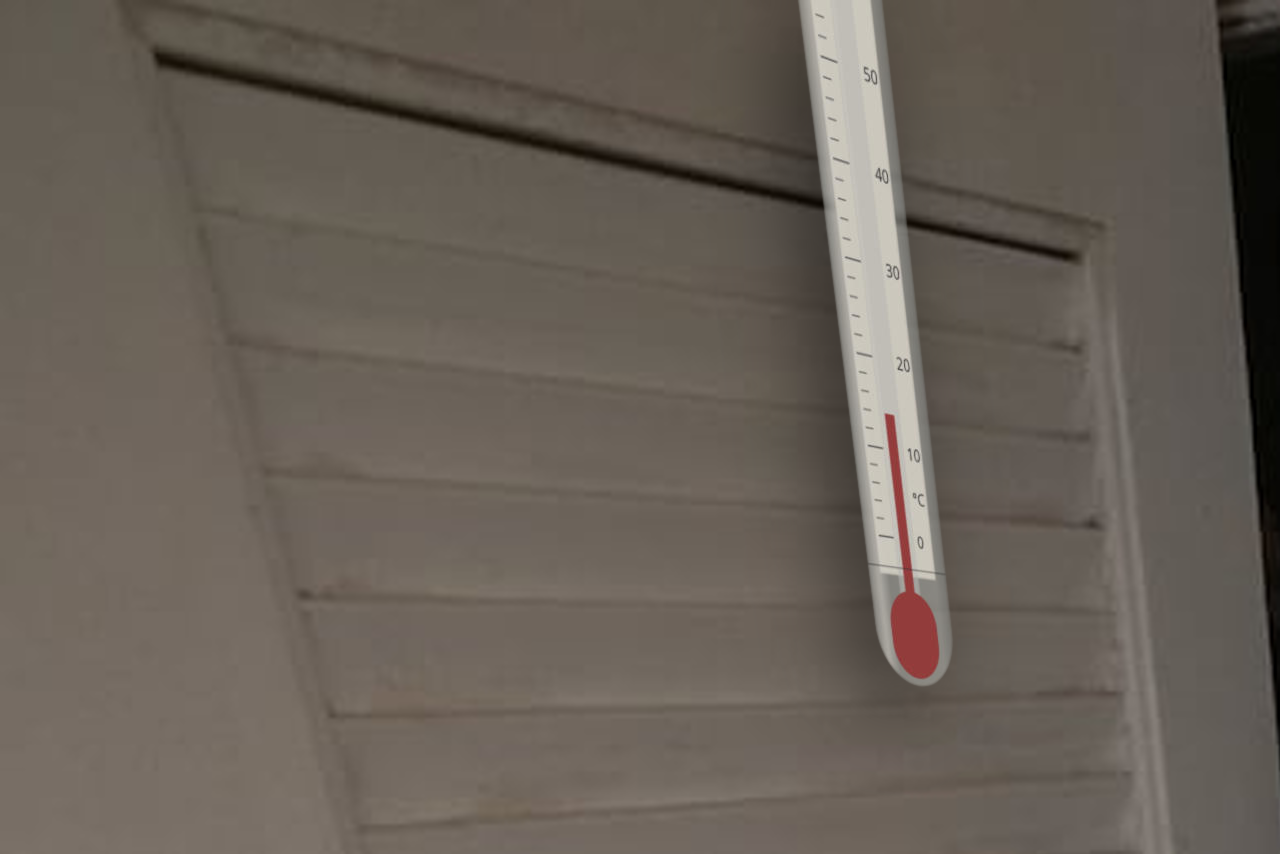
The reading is °C 14
